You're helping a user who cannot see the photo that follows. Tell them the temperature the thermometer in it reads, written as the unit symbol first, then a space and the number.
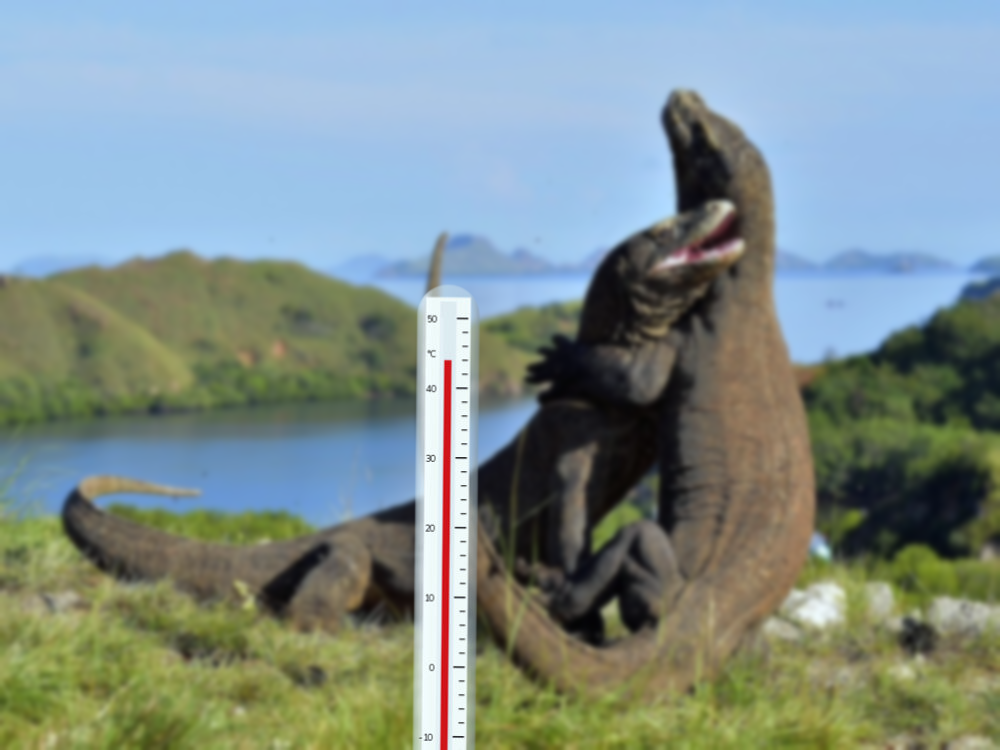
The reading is °C 44
